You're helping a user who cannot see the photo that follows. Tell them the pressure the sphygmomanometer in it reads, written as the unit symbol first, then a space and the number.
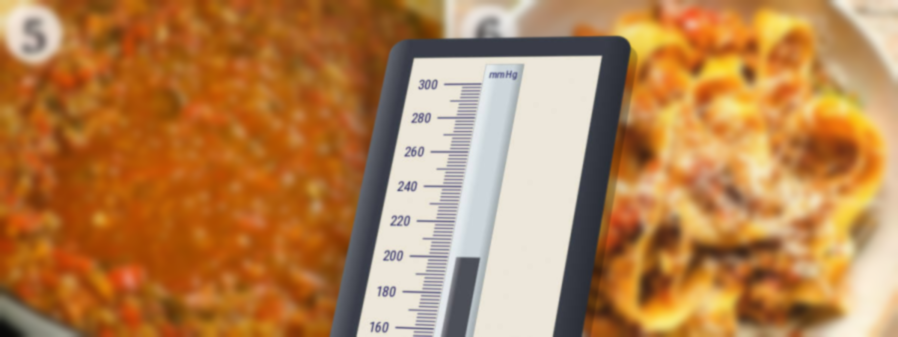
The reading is mmHg 200
